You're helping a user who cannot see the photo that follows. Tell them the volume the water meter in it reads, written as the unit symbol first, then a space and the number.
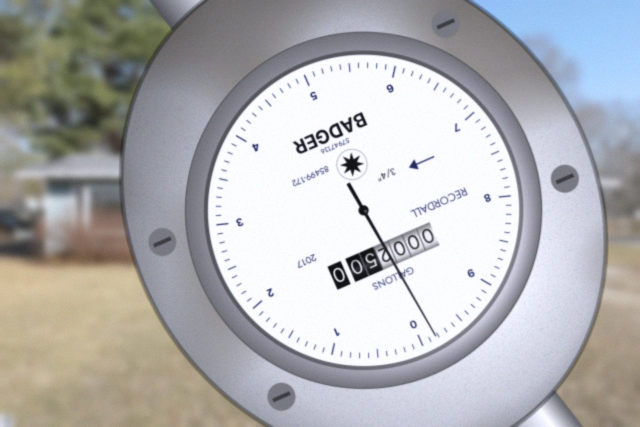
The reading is gal 2499.8
